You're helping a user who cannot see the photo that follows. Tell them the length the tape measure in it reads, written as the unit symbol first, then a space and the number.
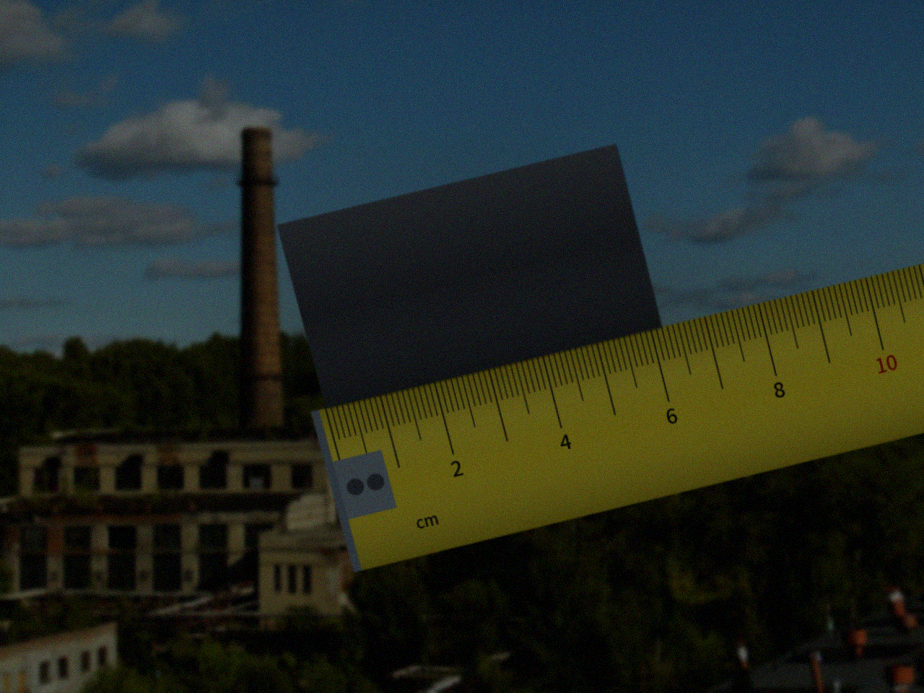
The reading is cm 6.2
